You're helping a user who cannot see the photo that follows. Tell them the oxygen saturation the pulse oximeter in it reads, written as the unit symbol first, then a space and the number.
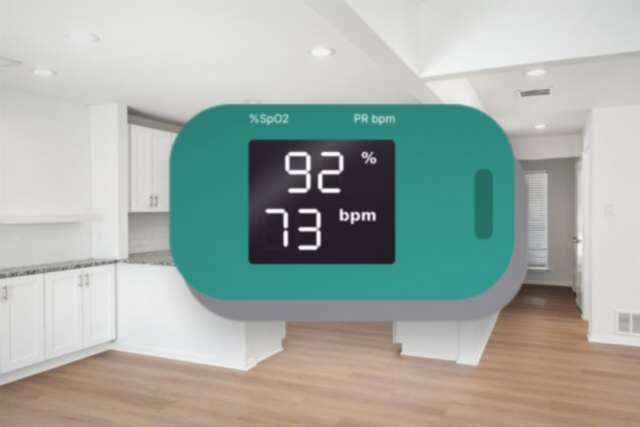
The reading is % 92
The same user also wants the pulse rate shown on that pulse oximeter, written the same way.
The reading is bpm 73
